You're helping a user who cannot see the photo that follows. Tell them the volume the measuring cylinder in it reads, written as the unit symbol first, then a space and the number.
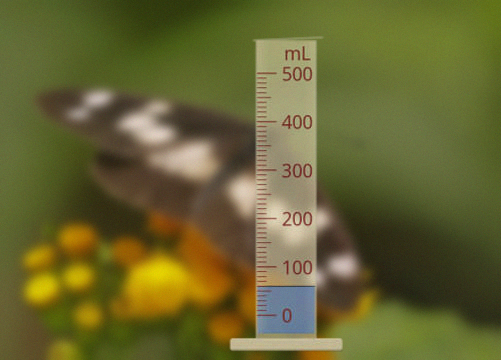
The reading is mL 60
